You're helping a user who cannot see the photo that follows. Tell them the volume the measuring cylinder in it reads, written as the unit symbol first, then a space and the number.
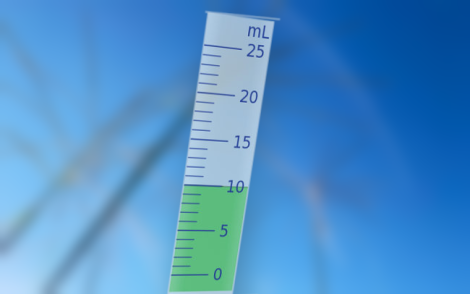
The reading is mL 10
